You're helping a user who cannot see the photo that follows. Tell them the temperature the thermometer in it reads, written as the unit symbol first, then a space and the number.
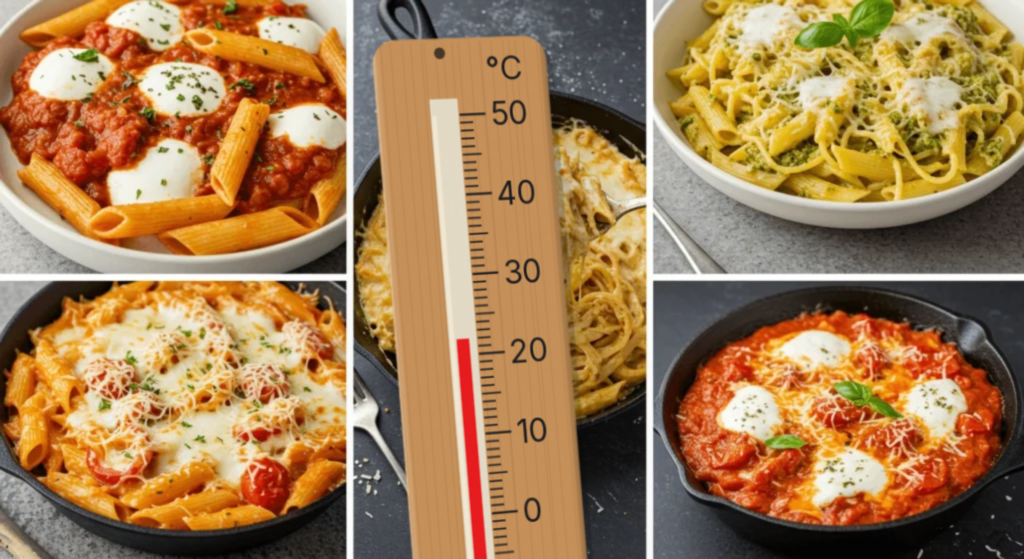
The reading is °C 22
